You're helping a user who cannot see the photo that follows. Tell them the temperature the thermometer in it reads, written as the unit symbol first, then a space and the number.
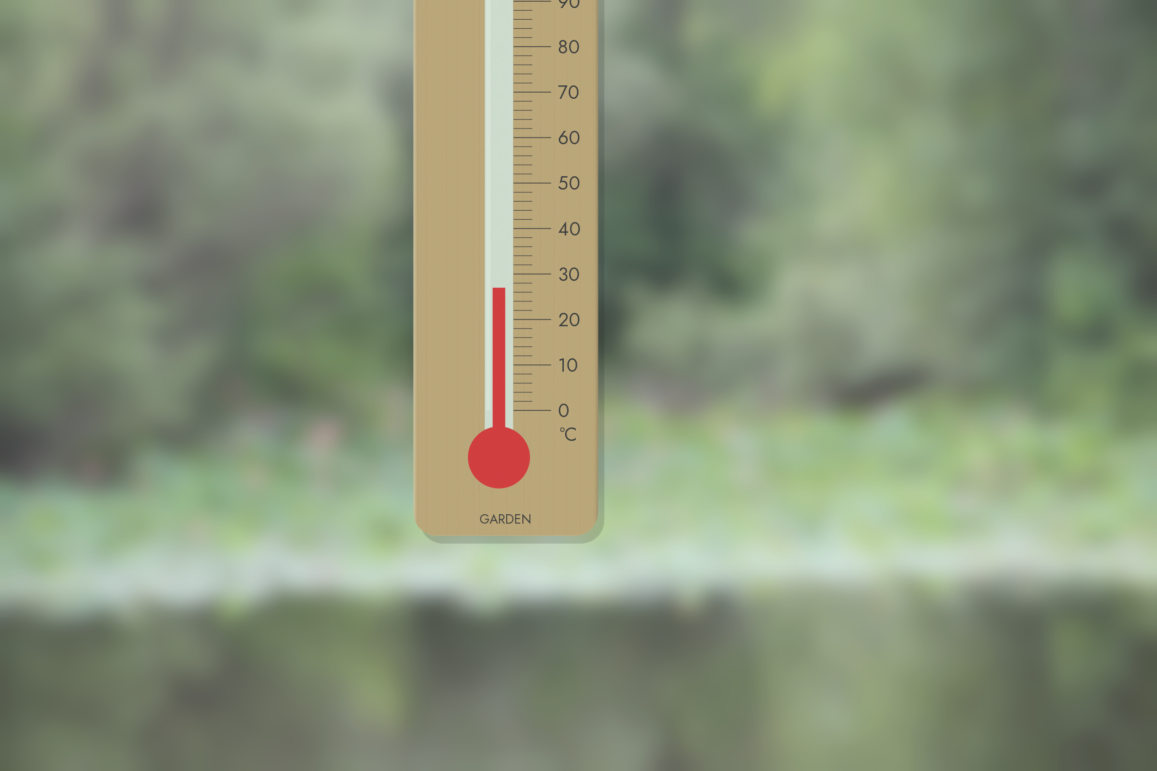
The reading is °C 27
